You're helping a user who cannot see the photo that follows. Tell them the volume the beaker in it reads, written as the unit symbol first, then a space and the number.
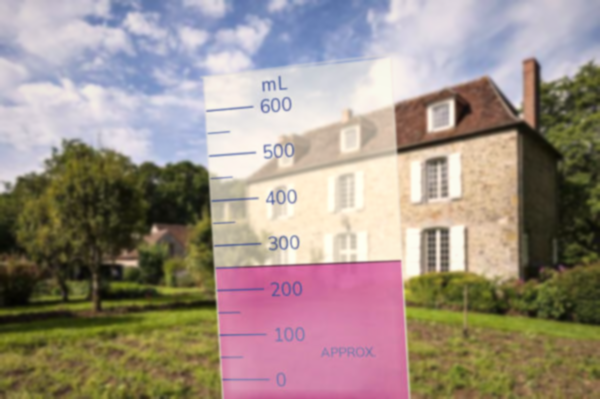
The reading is mL 250
